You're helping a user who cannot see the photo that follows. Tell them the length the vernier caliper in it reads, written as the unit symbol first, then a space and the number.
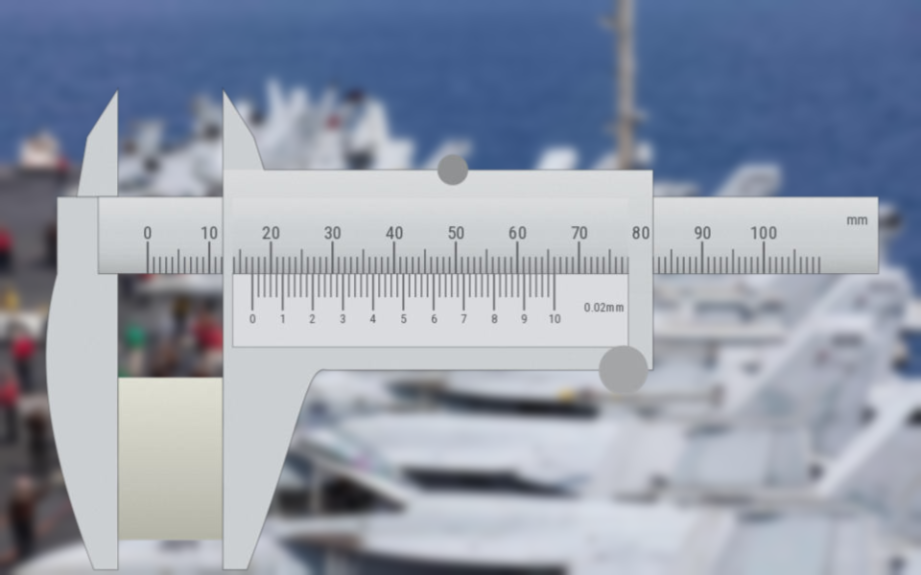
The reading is mm 17.0
